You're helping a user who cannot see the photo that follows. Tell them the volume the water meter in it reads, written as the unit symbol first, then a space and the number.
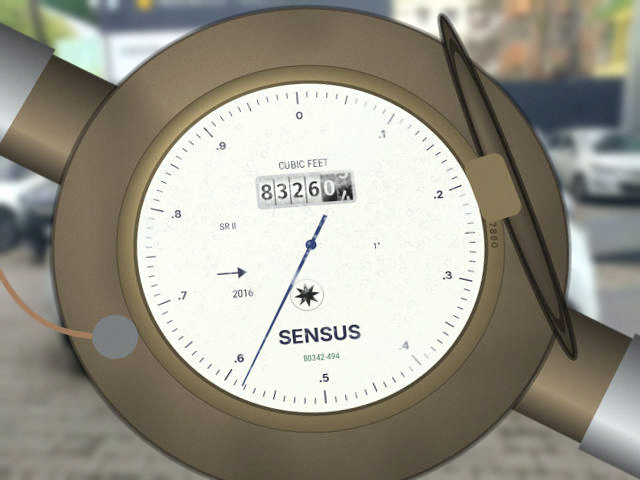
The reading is ft³ 832603.58
